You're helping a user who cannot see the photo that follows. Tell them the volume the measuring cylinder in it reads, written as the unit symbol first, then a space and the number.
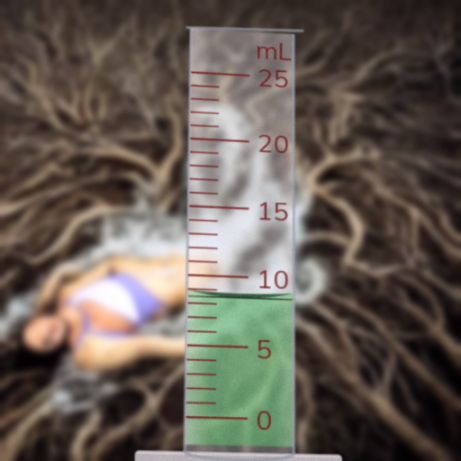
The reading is mL 8.5
